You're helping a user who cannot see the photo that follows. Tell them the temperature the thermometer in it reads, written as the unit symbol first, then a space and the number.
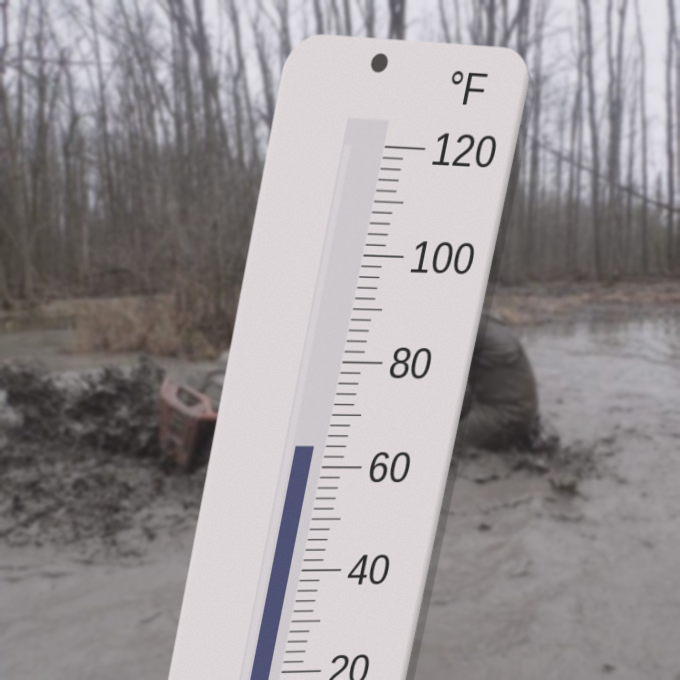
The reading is °F 64
